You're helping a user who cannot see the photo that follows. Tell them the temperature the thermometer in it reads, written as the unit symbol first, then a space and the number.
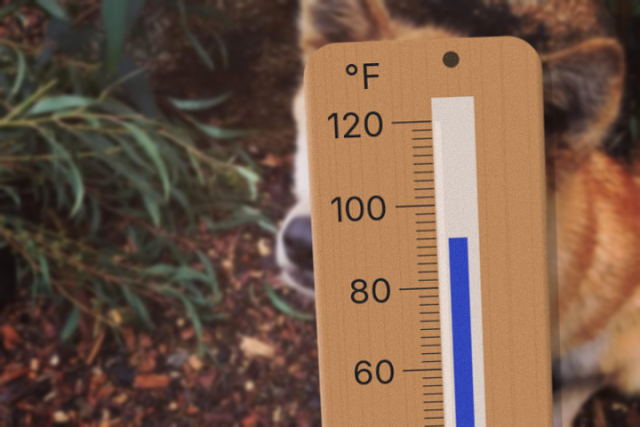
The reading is °F 92
